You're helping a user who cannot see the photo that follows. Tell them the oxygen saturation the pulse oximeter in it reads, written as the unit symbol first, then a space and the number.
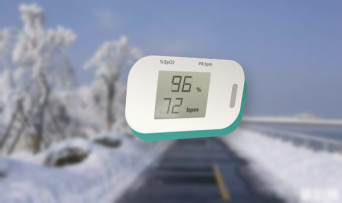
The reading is % 96
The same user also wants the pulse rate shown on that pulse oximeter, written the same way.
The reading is bpm 72
